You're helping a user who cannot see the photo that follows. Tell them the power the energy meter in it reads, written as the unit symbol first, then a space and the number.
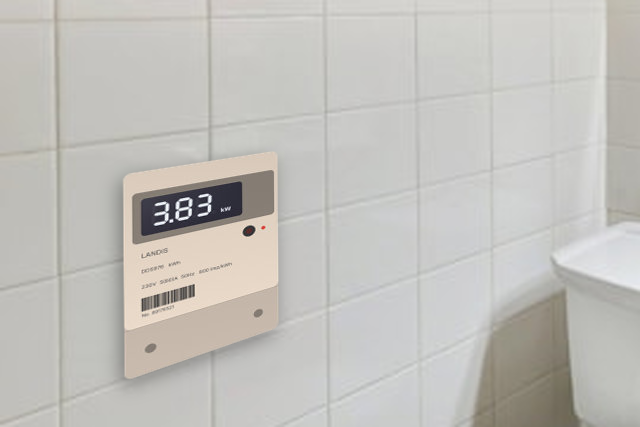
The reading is kW 3.83
